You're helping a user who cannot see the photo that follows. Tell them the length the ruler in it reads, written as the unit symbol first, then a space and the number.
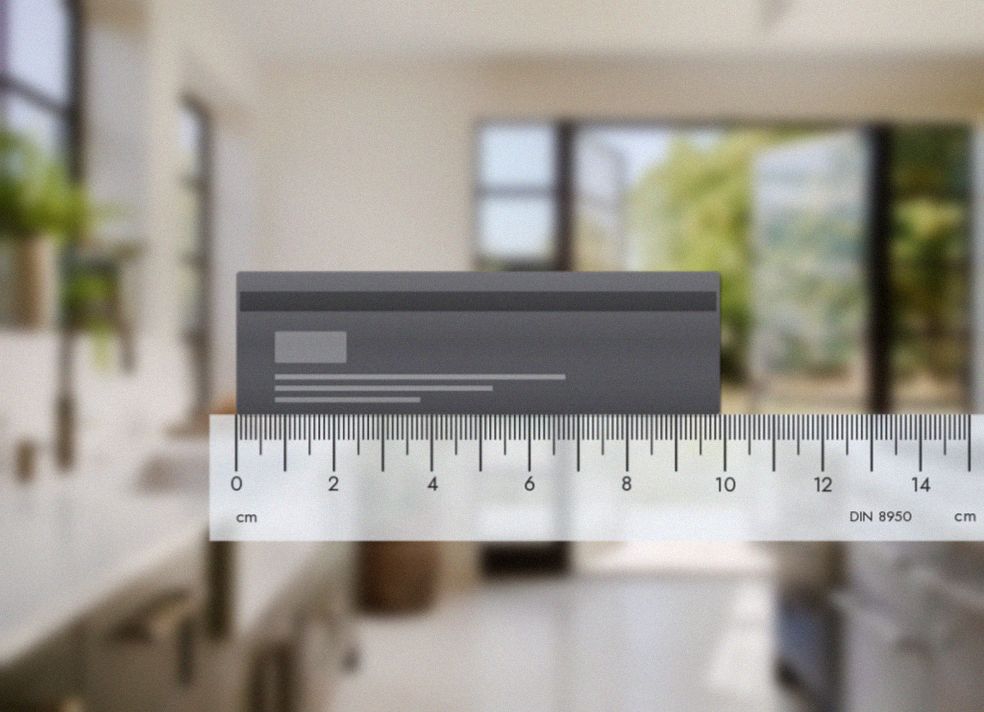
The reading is cm 9.9
